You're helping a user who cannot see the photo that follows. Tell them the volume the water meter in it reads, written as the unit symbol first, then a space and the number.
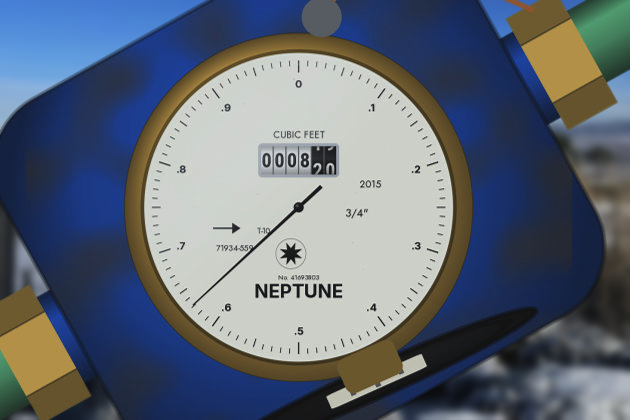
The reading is ft³ 819.63
